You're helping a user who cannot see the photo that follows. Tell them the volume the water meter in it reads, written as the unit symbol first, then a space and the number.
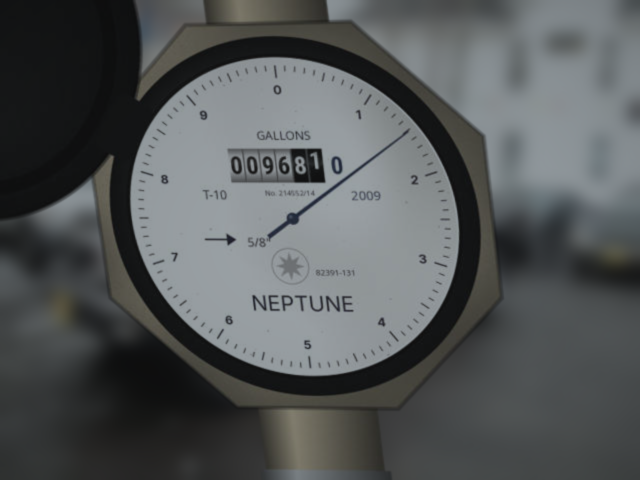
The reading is gal 96811.5
